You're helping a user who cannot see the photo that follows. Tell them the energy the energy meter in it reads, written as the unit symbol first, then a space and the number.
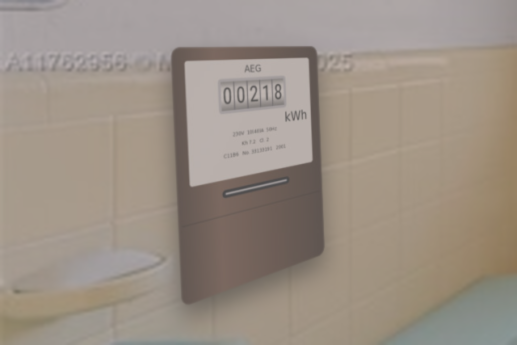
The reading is kWh 218
